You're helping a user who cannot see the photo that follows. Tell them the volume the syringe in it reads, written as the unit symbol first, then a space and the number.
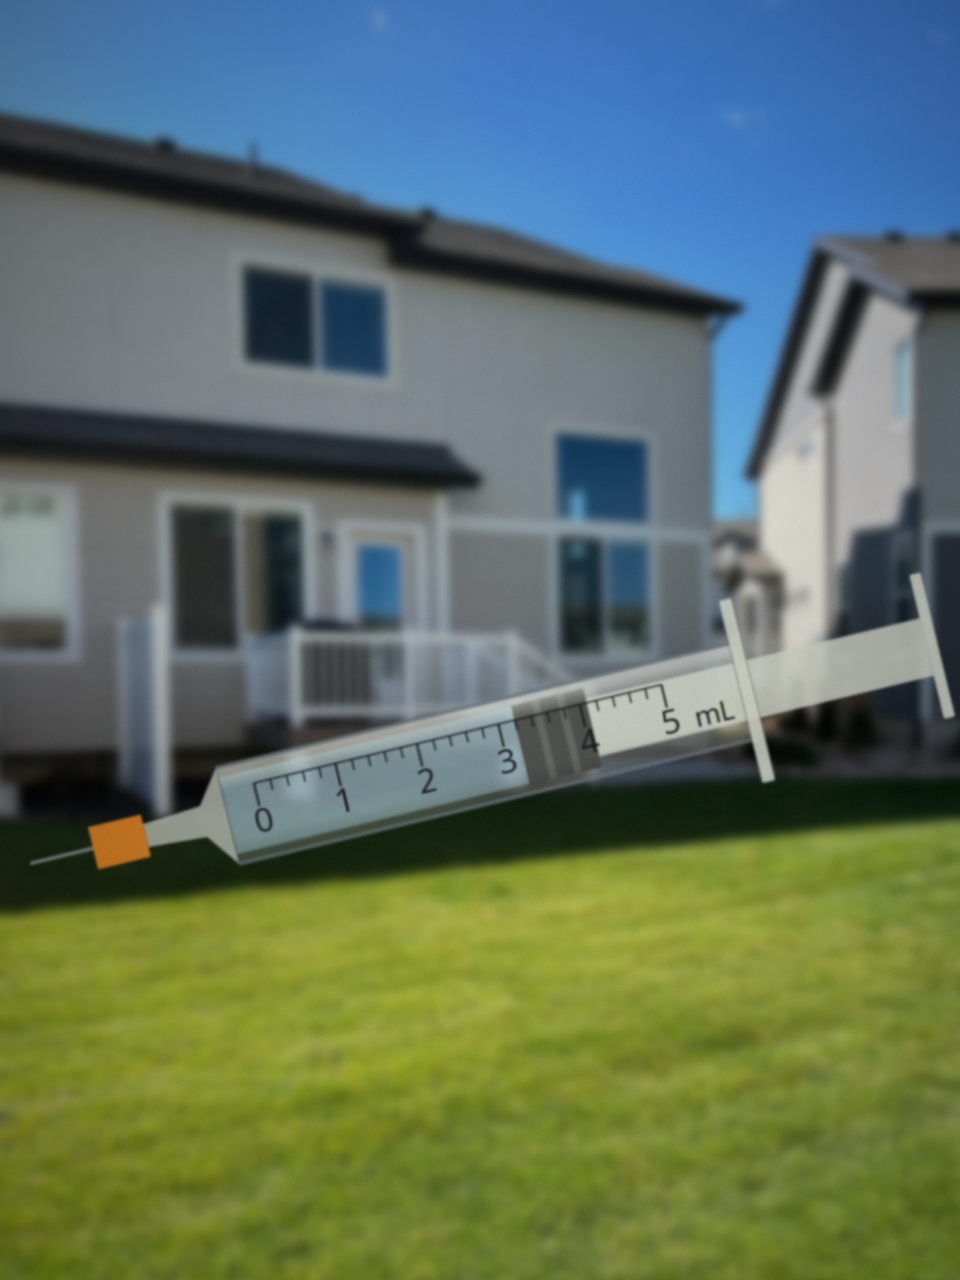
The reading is mL 3.2
